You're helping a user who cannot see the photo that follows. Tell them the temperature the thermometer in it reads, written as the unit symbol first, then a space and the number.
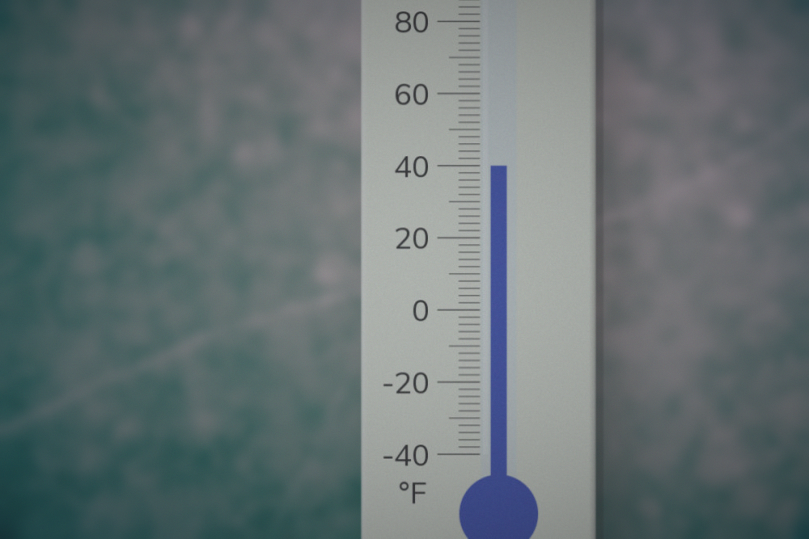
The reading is °F 40
